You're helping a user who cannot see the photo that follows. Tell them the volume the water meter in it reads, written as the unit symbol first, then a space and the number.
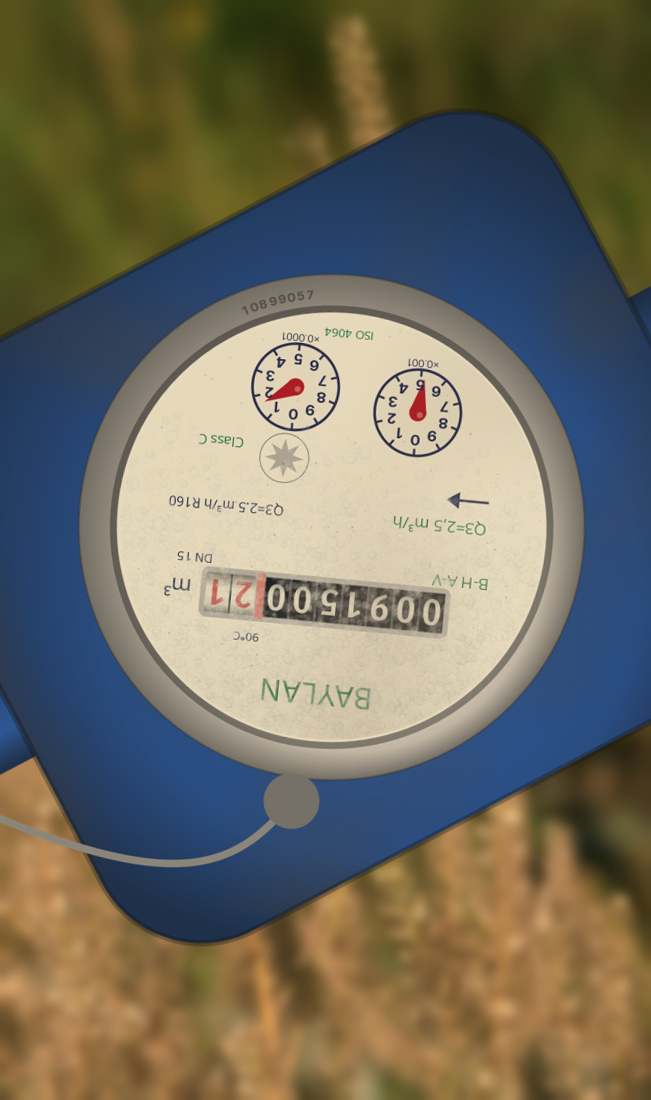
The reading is m³ 91500.2151
